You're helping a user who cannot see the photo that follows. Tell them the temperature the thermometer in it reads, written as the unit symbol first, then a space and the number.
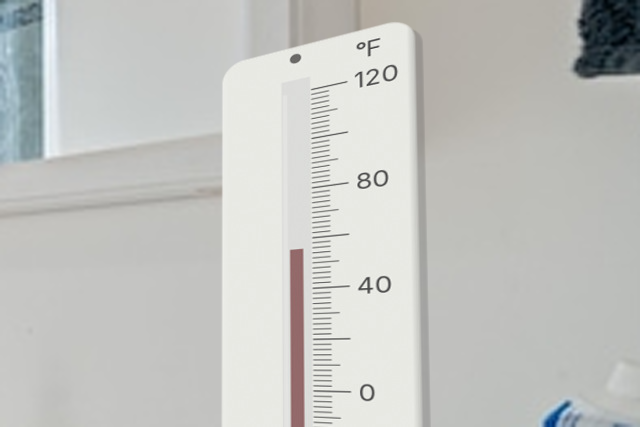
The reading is °F 56
